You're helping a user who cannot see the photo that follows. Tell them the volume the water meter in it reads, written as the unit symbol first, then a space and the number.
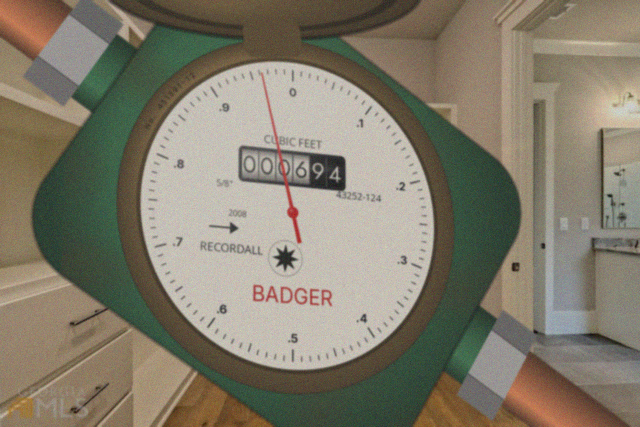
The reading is ft³ 693.96
